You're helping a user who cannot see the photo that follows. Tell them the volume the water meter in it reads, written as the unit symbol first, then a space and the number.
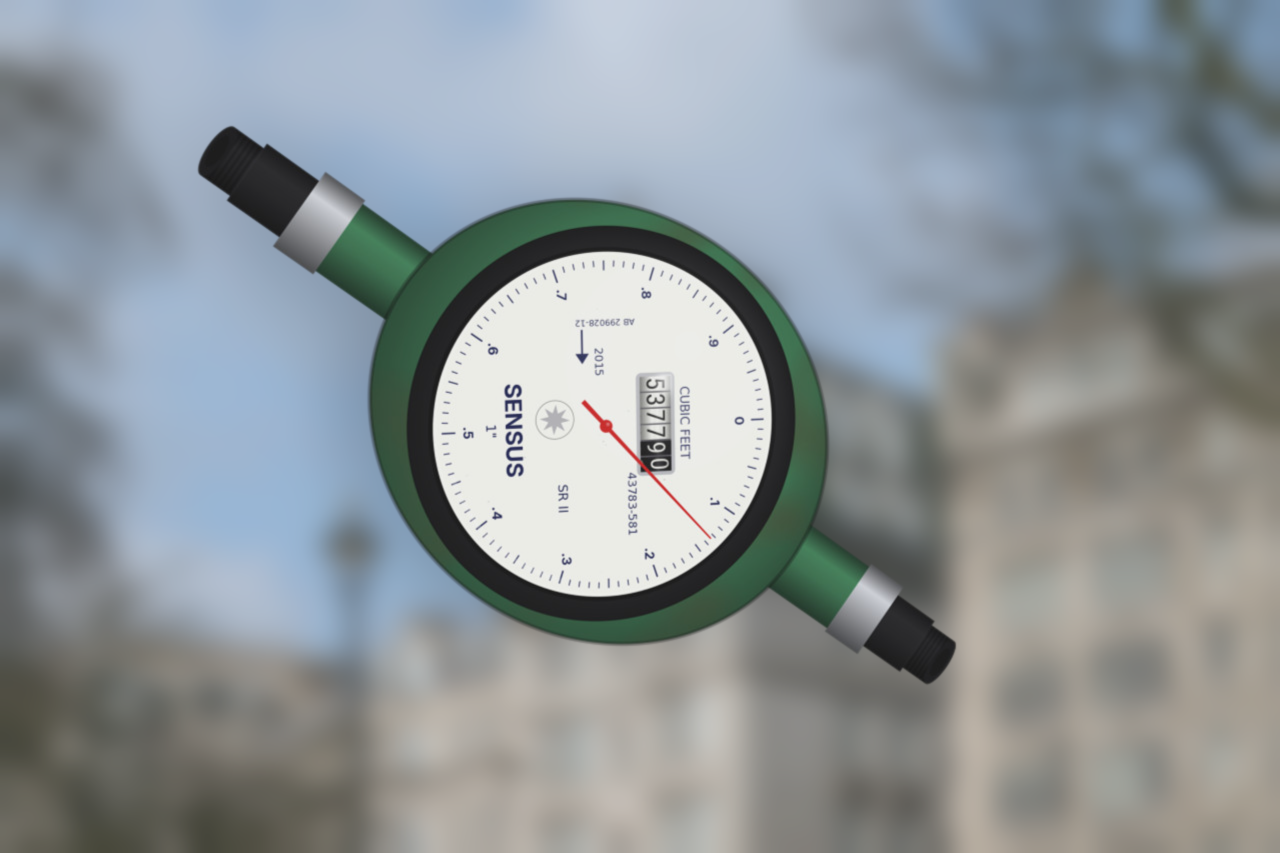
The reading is ft³ 537790.13
